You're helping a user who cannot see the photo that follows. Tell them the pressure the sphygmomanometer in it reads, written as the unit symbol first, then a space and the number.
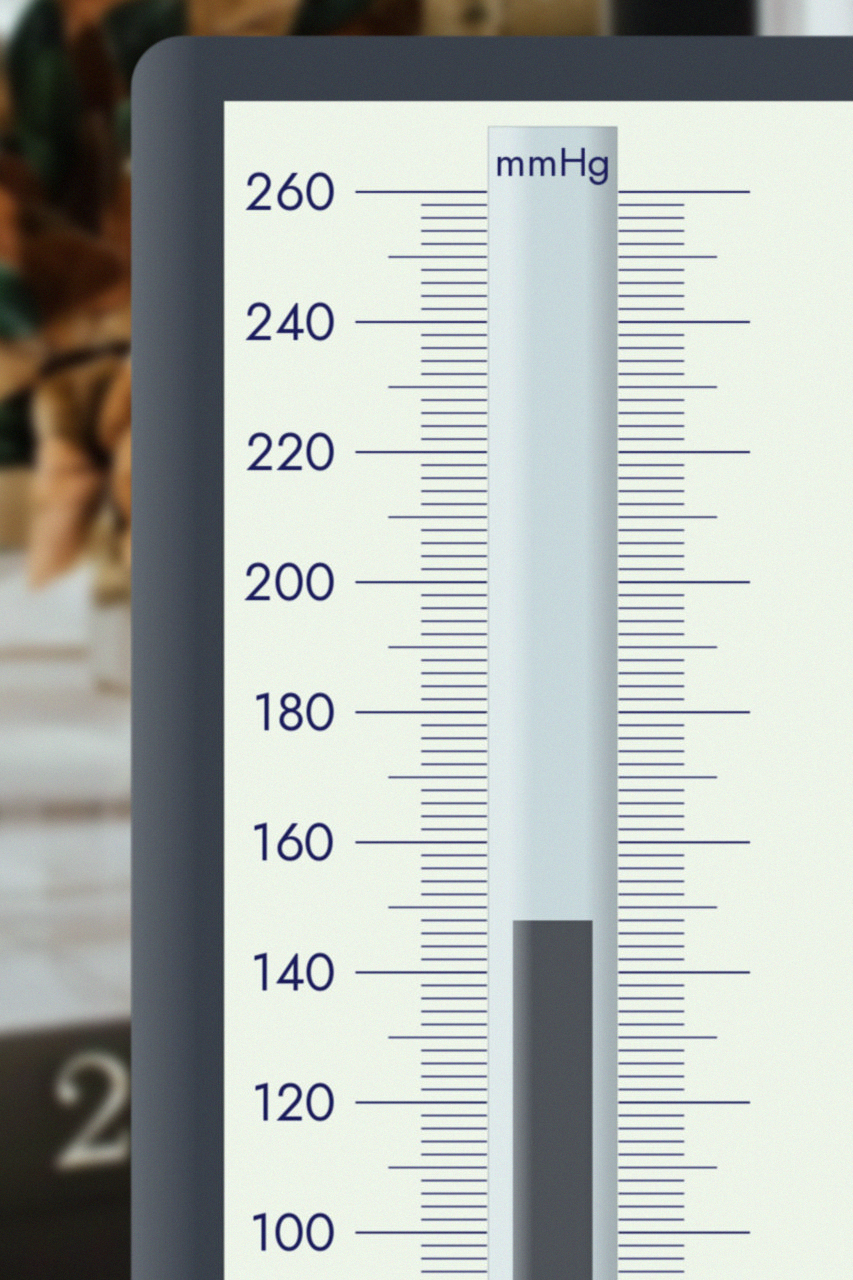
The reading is mmHg 148
